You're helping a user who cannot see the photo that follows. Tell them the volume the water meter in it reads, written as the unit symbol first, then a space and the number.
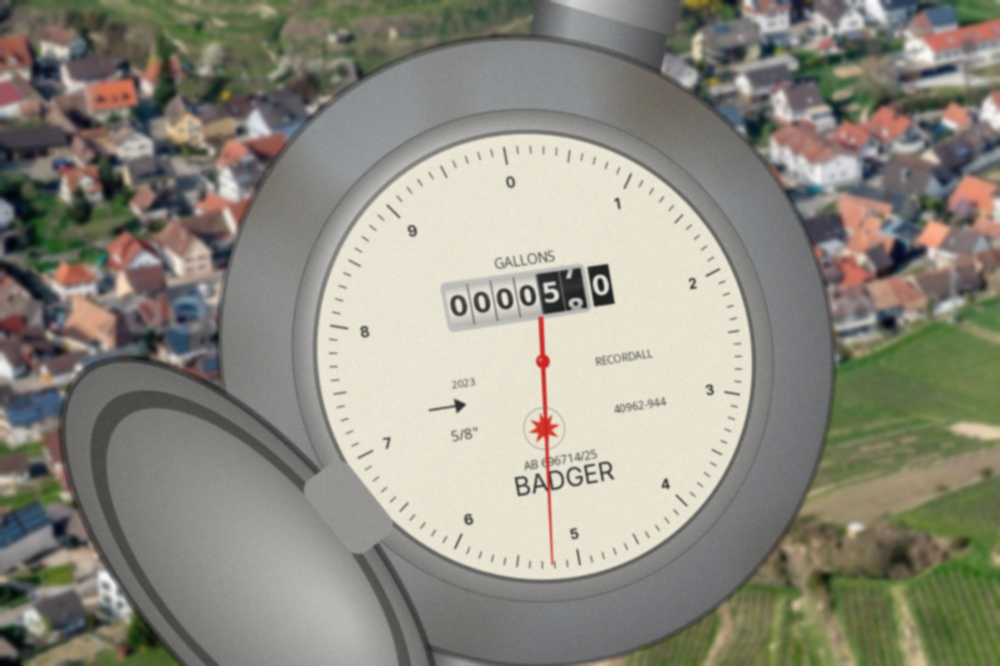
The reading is gal 575.2
